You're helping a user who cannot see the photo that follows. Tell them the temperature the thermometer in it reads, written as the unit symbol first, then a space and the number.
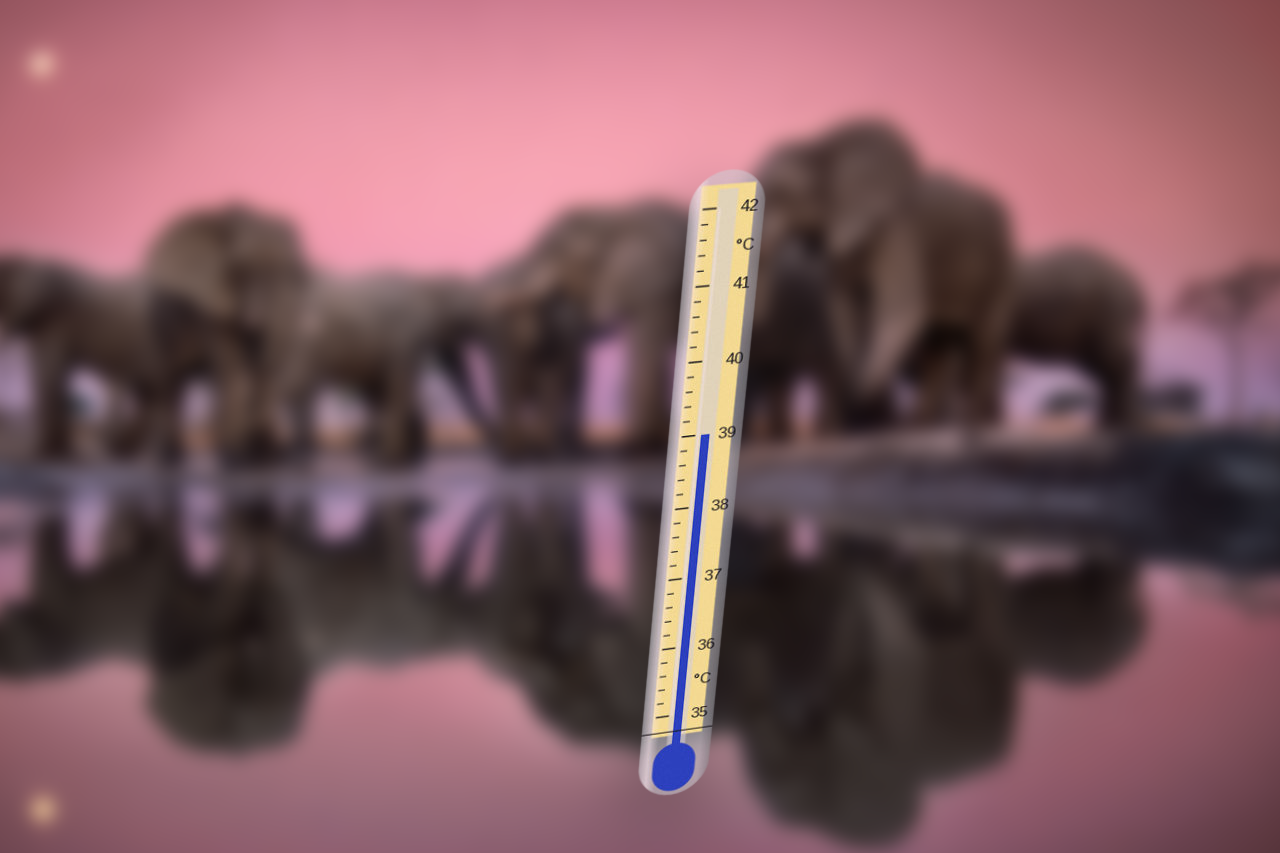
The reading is °C 39
